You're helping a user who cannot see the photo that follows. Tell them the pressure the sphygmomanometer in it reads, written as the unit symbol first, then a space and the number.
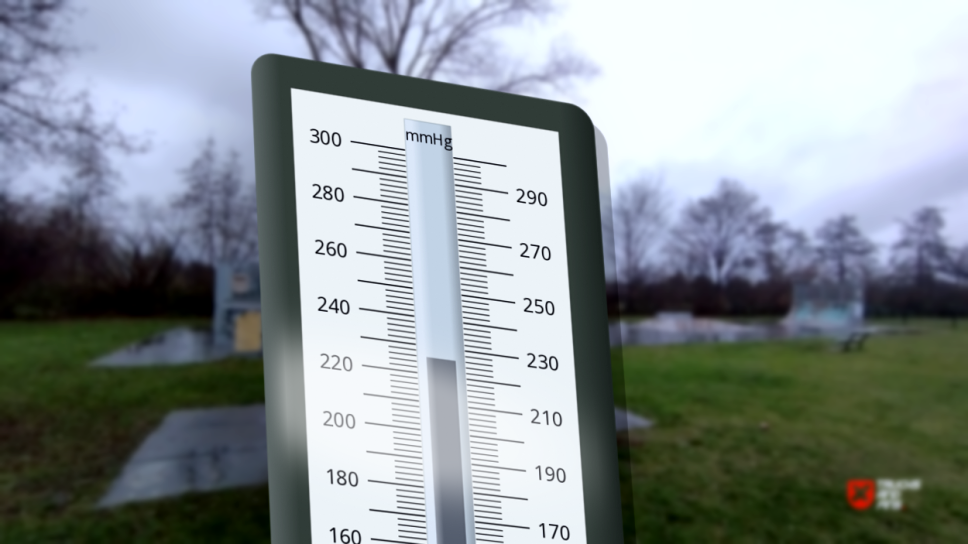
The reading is mmHg 226
